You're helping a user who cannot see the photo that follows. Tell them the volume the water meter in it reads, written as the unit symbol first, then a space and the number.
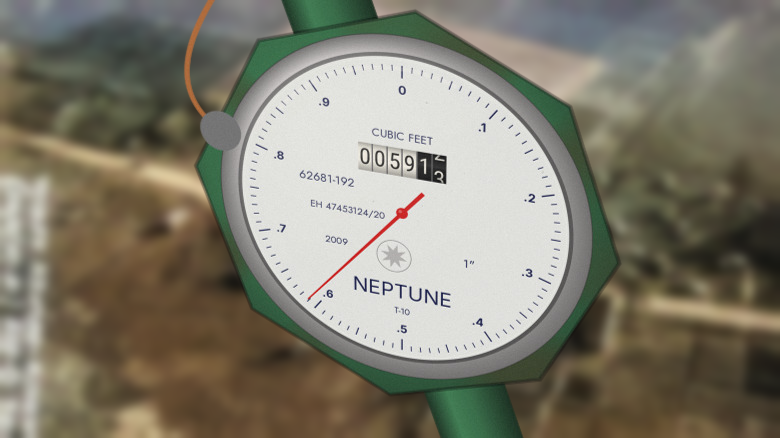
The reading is ft³ 5912.61
